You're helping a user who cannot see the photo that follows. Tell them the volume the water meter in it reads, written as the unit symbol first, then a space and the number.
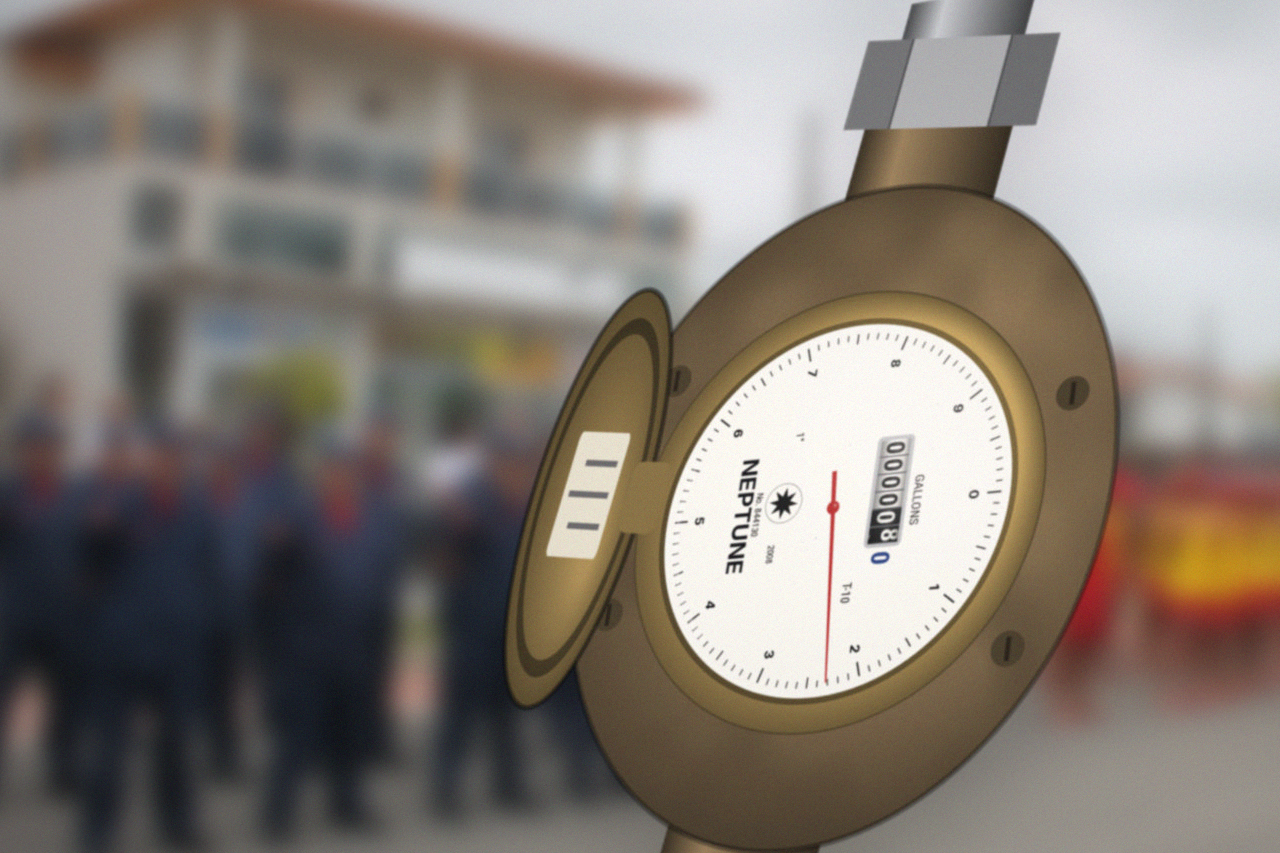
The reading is gal 82.3
